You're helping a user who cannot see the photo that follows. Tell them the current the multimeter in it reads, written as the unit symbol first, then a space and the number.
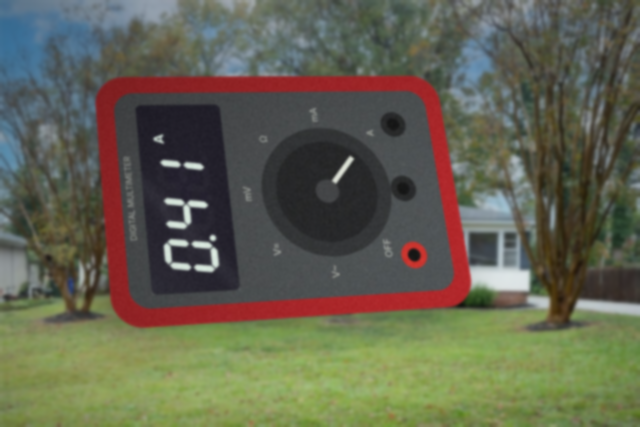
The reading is A 0.41
